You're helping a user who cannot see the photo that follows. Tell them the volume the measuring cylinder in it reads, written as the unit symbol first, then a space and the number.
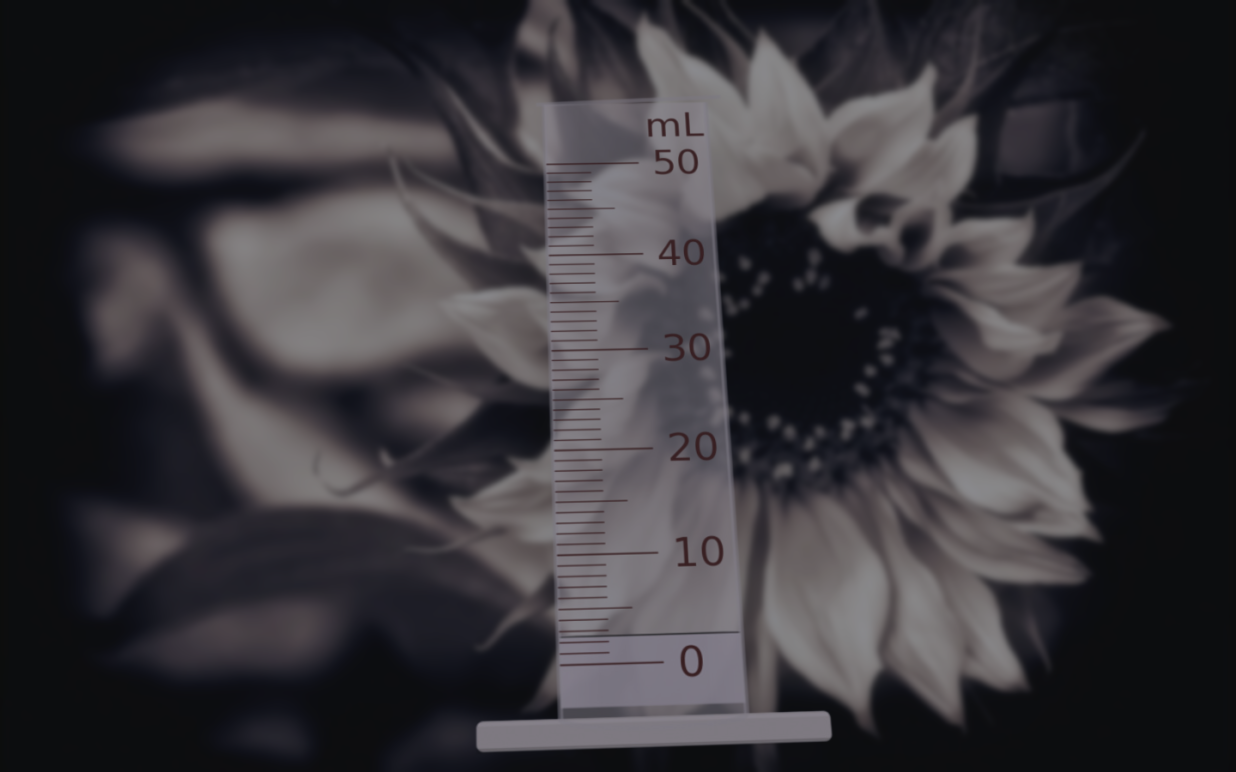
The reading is mL 2.5
